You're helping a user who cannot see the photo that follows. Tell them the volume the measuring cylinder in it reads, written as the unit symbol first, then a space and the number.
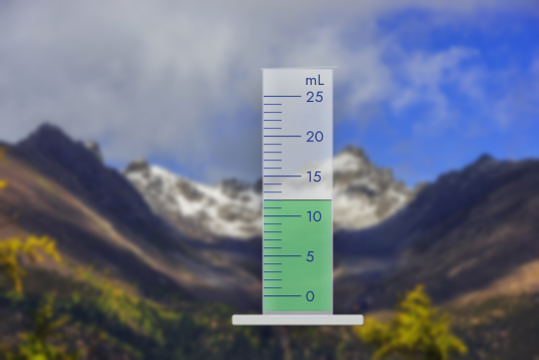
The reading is mL 12
